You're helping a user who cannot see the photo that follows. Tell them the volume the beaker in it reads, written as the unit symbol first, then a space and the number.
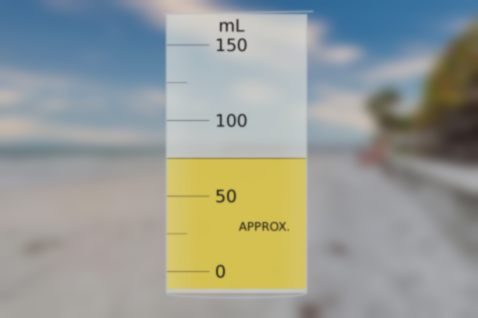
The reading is mL 75
